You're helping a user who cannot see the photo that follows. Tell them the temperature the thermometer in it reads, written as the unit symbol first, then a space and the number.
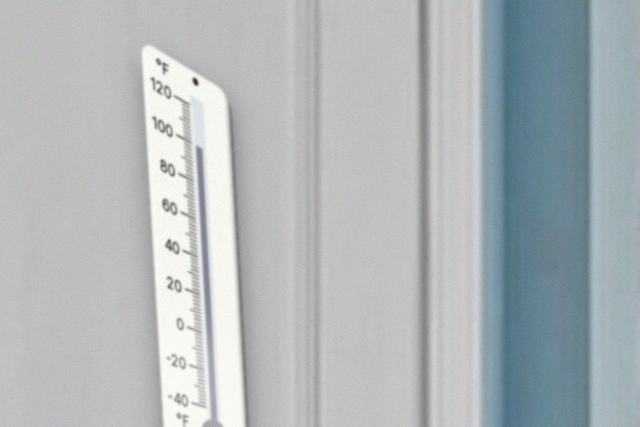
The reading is °F 100
